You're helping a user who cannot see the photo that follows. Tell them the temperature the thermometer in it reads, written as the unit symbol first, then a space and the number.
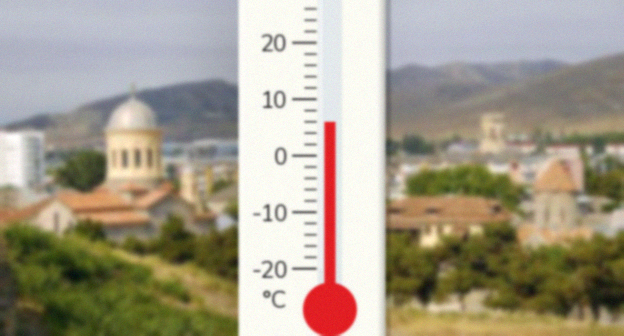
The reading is °C 6
